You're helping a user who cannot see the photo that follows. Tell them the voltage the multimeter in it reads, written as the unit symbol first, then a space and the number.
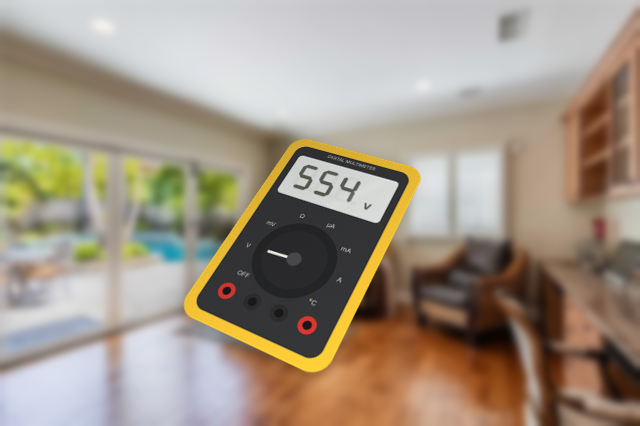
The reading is V 554
